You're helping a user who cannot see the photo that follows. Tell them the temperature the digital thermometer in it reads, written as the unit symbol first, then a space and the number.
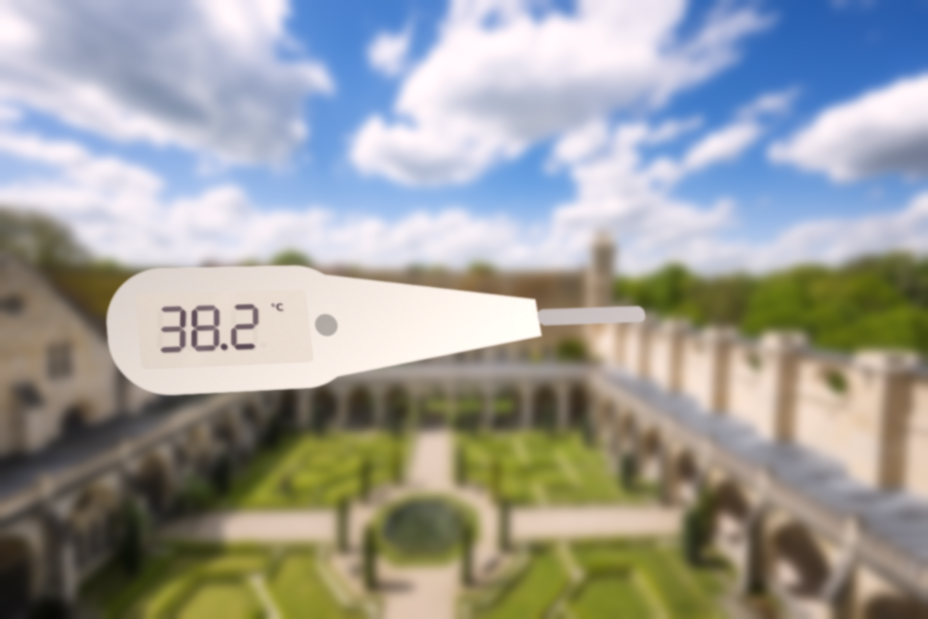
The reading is °C 38.2
